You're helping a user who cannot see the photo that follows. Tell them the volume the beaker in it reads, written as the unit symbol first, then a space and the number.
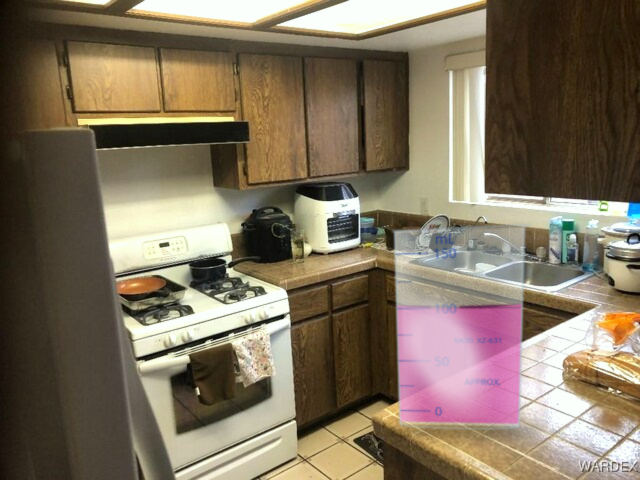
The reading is mL 100
